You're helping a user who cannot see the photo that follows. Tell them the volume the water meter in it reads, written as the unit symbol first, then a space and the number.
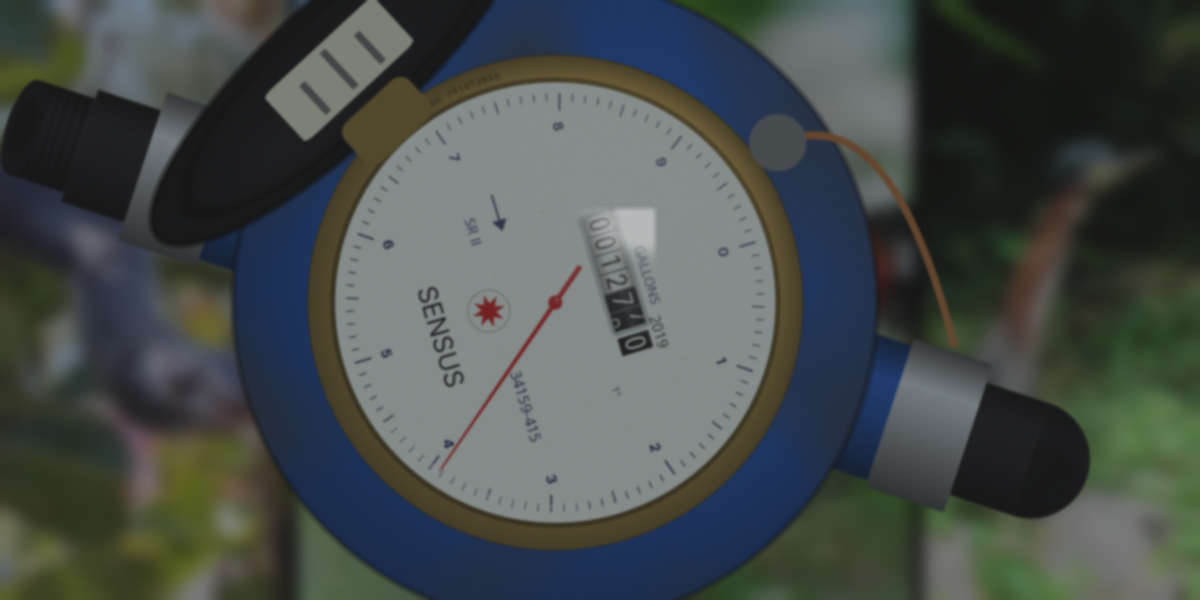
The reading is gal 12773.9
